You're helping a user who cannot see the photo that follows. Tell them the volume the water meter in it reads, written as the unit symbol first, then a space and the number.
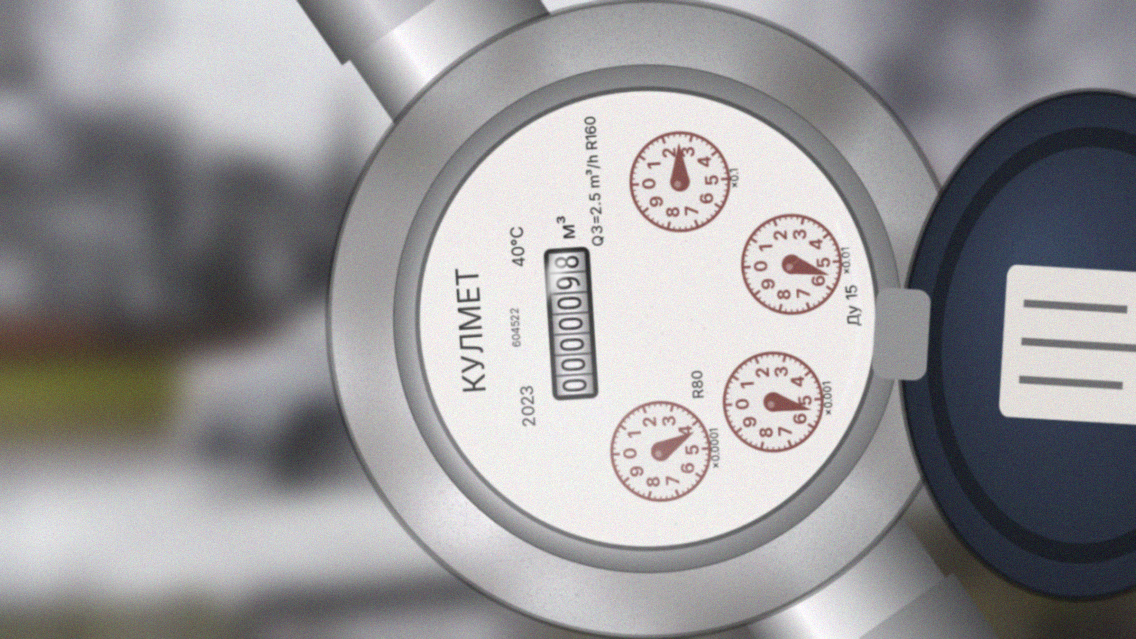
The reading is m³ 98.2554
